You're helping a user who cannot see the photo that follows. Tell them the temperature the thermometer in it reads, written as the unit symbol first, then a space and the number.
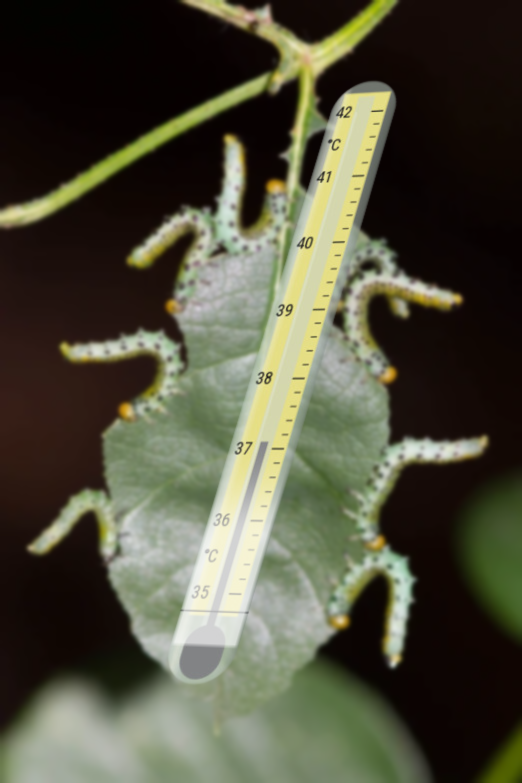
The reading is °C 37.1
